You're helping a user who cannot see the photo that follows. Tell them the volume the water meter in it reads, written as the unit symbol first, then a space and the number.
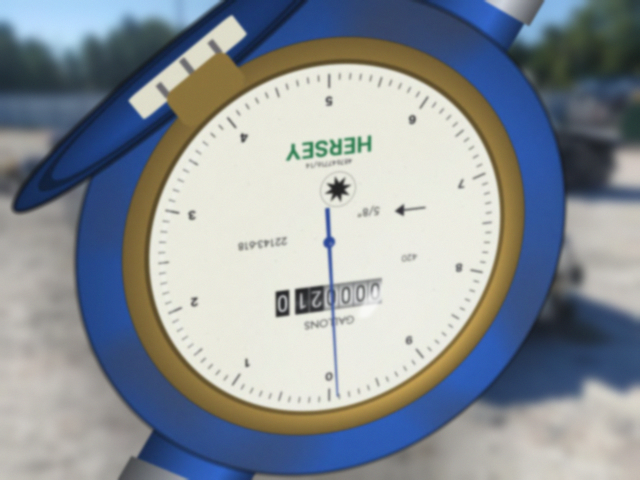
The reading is gal 209.9
